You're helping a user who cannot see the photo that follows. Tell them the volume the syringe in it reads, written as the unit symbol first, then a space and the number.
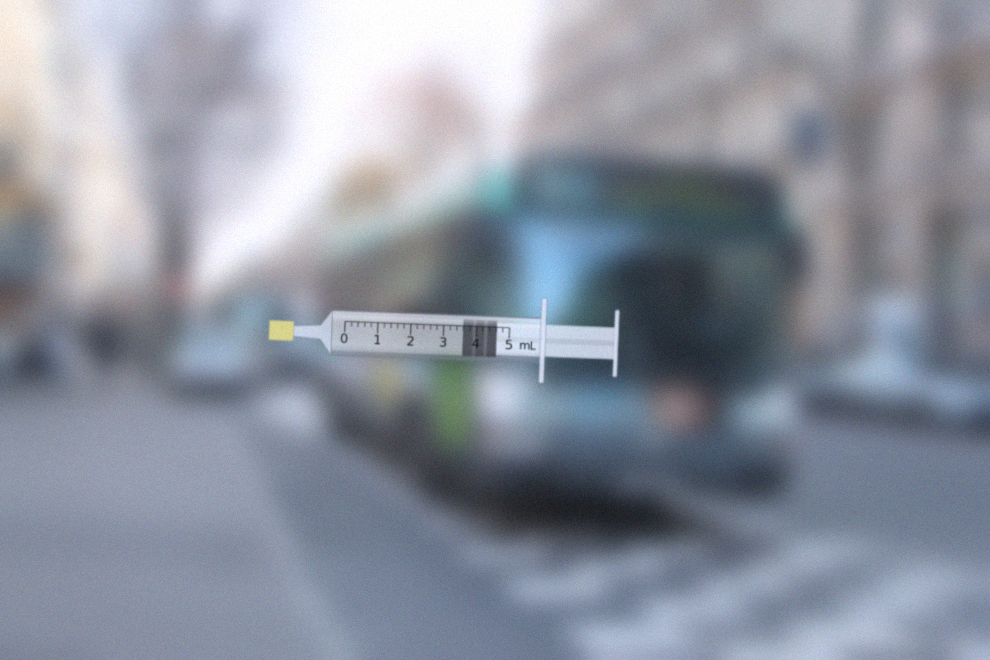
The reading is mL 3.6
